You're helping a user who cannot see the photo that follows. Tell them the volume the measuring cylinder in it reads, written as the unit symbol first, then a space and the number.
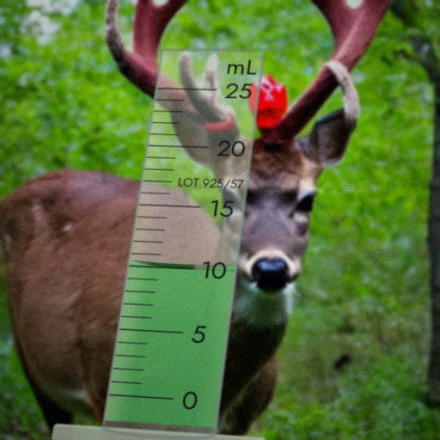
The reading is mL 10
